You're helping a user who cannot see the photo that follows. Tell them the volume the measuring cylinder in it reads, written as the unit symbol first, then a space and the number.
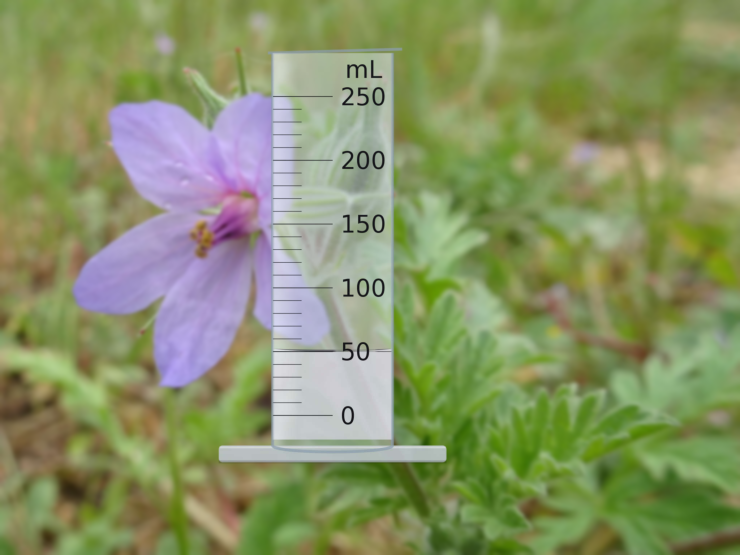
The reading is mL 50
